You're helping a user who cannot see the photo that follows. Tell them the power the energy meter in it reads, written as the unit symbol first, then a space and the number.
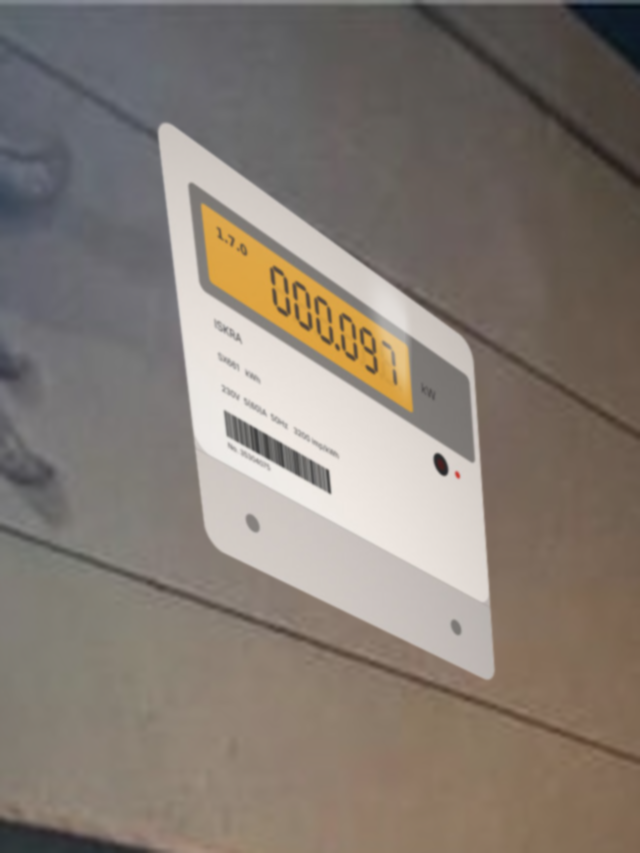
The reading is kW 0.097
